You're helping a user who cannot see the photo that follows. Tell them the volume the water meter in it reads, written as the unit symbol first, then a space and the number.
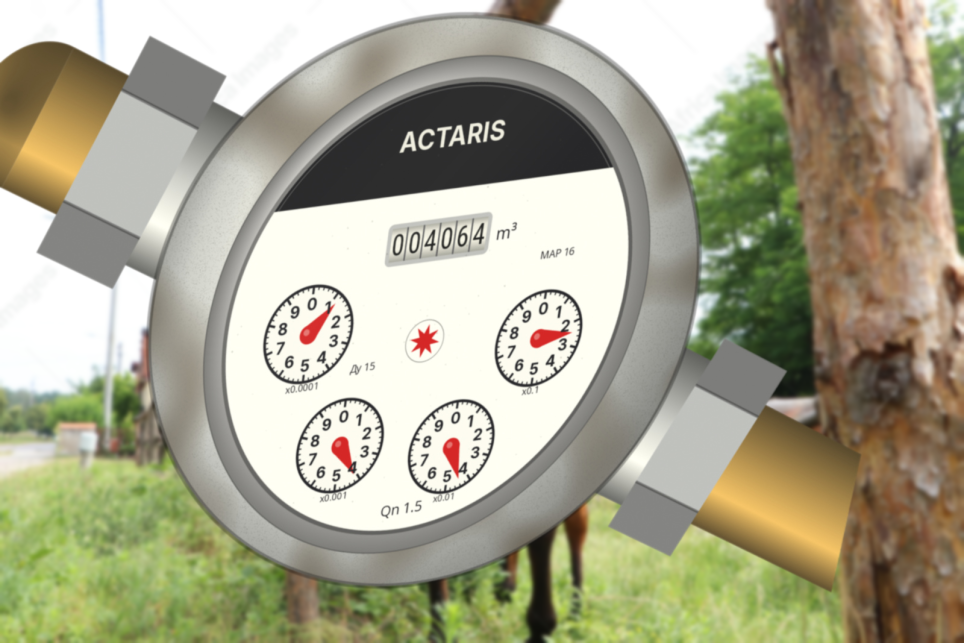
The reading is m³ 4064.2441
